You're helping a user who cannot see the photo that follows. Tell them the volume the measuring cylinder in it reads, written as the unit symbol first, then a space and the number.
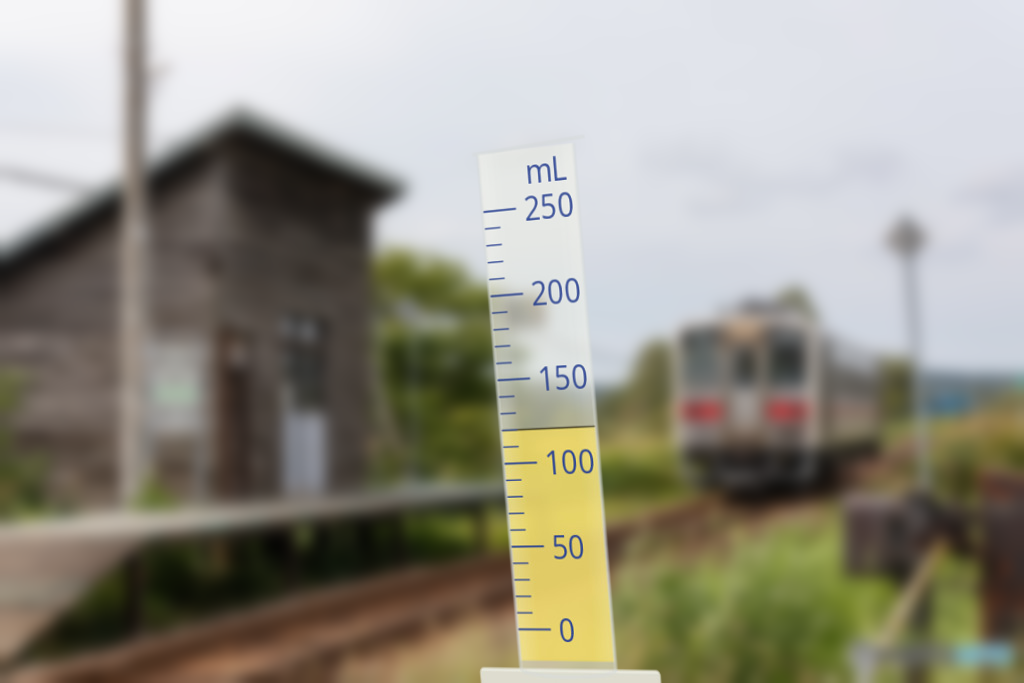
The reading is mL 120
